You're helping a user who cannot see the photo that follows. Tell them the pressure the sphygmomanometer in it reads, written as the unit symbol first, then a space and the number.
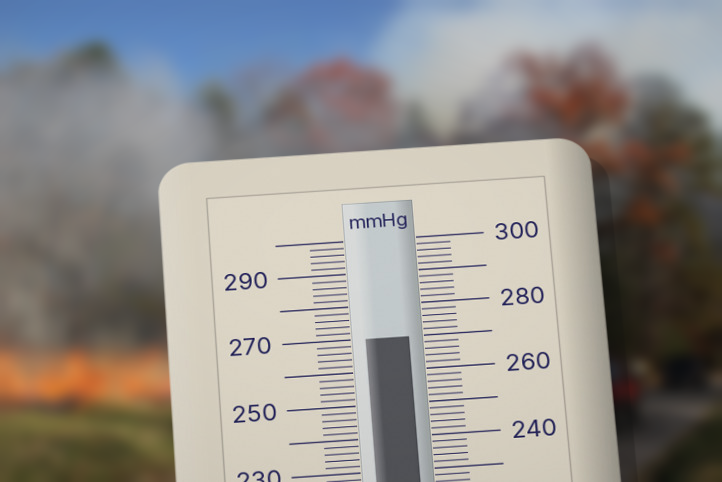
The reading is mmHg 270
